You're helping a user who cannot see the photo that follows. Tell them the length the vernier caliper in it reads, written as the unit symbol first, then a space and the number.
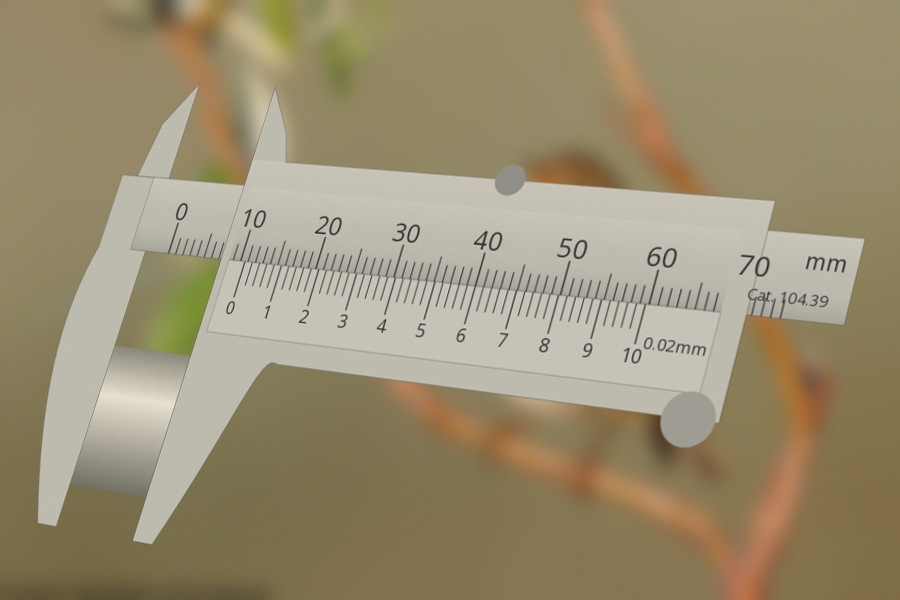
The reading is mm 10.6
